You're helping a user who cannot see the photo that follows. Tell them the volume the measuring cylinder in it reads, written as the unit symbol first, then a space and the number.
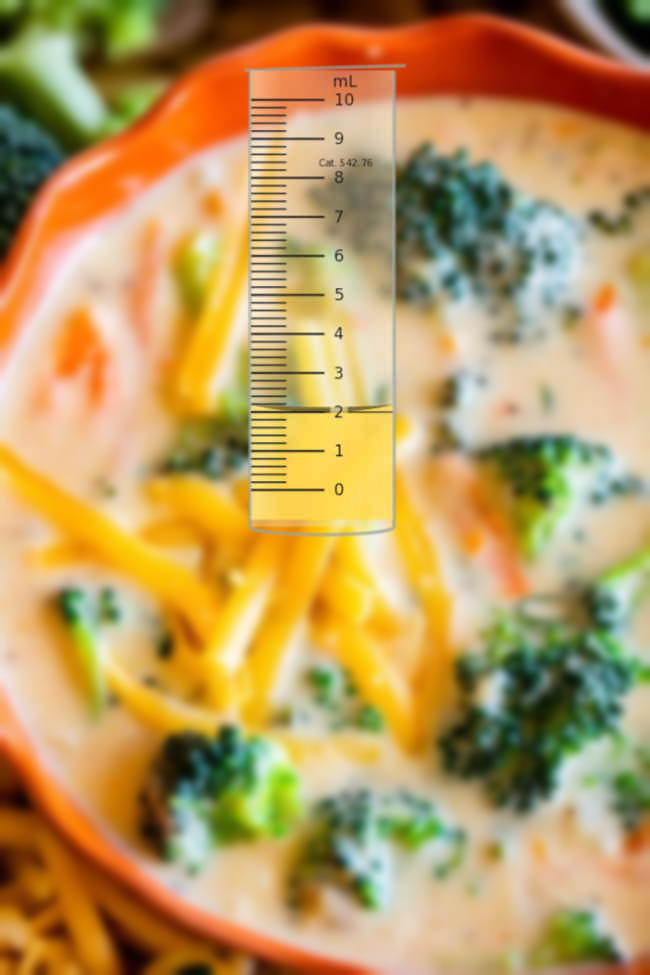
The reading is mL 2
